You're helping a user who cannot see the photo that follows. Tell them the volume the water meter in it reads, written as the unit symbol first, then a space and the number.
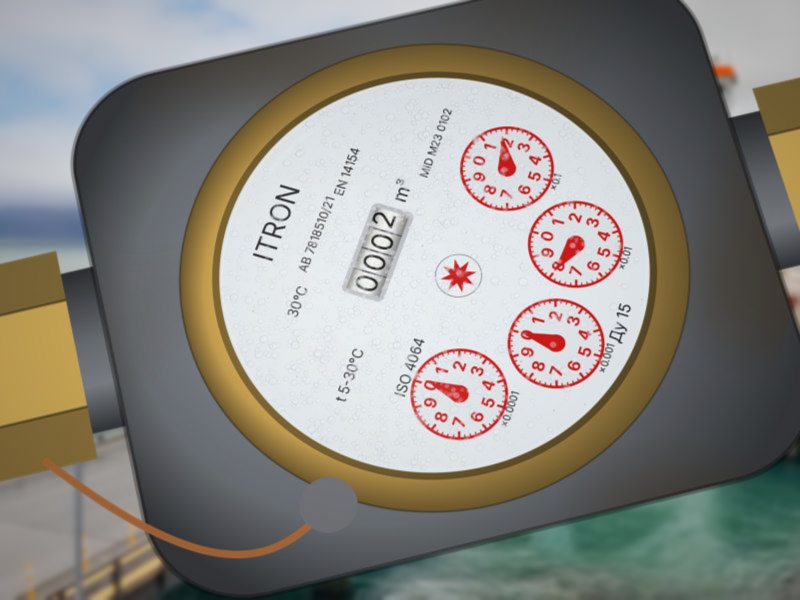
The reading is m³ 2.1800
